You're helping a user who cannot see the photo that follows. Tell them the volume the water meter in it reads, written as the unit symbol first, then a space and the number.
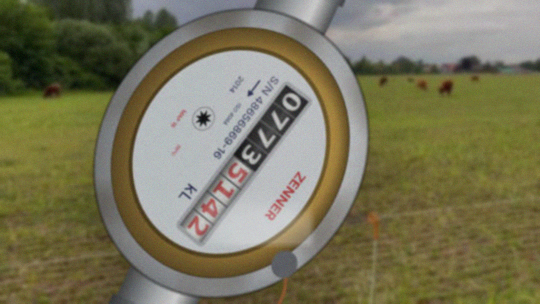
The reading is kL 773.5142
